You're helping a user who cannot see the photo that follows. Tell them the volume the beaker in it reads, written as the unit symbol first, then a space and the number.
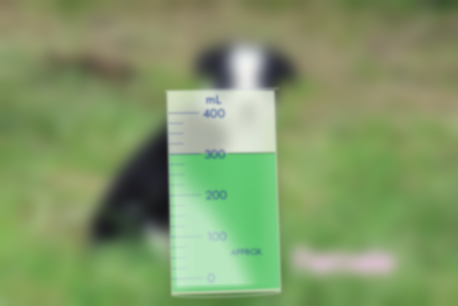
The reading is mL 300
